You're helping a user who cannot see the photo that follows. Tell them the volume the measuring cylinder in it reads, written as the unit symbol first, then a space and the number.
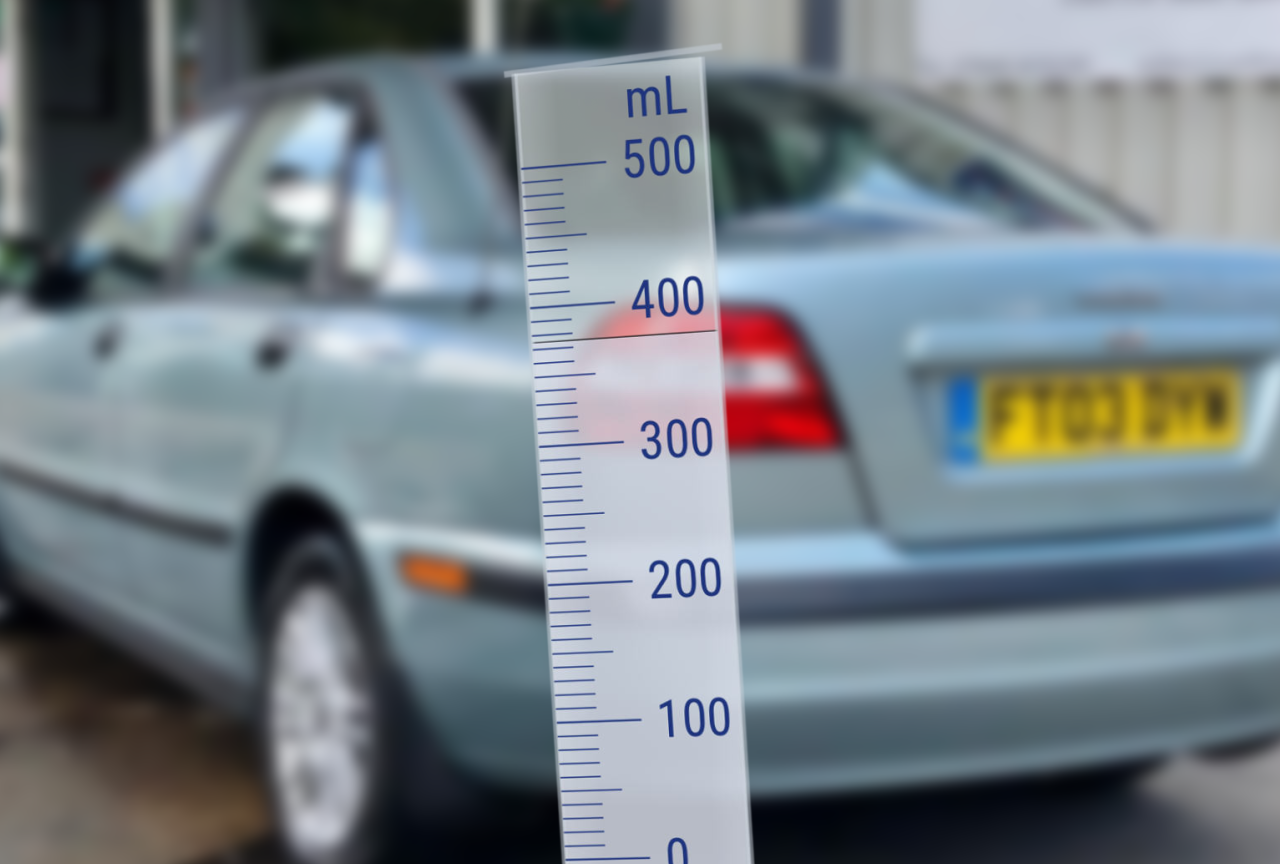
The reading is mL 375
